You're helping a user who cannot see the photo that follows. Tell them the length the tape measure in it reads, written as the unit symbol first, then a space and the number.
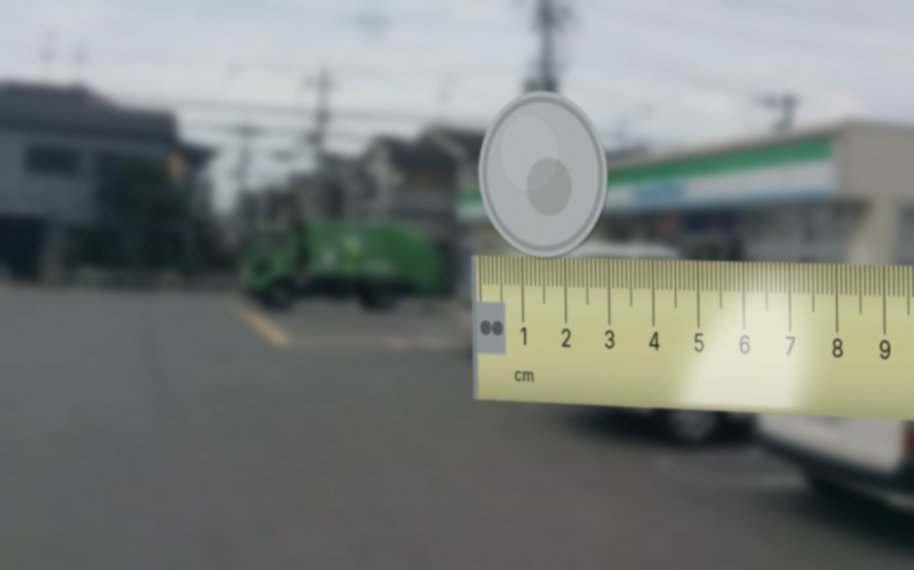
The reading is cm 3
